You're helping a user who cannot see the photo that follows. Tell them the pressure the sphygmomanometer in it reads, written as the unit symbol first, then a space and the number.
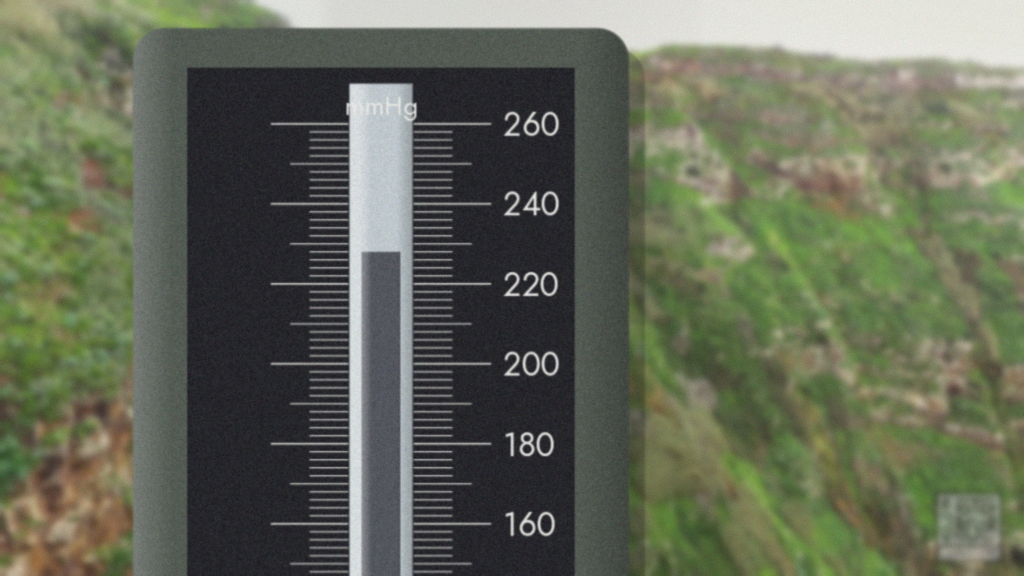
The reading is mmHg 228
